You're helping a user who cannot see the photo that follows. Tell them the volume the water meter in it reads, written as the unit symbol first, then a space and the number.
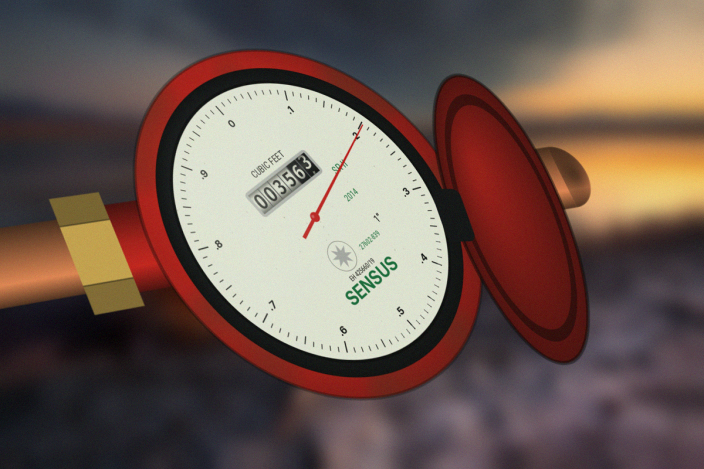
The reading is ft³ 3563.20
